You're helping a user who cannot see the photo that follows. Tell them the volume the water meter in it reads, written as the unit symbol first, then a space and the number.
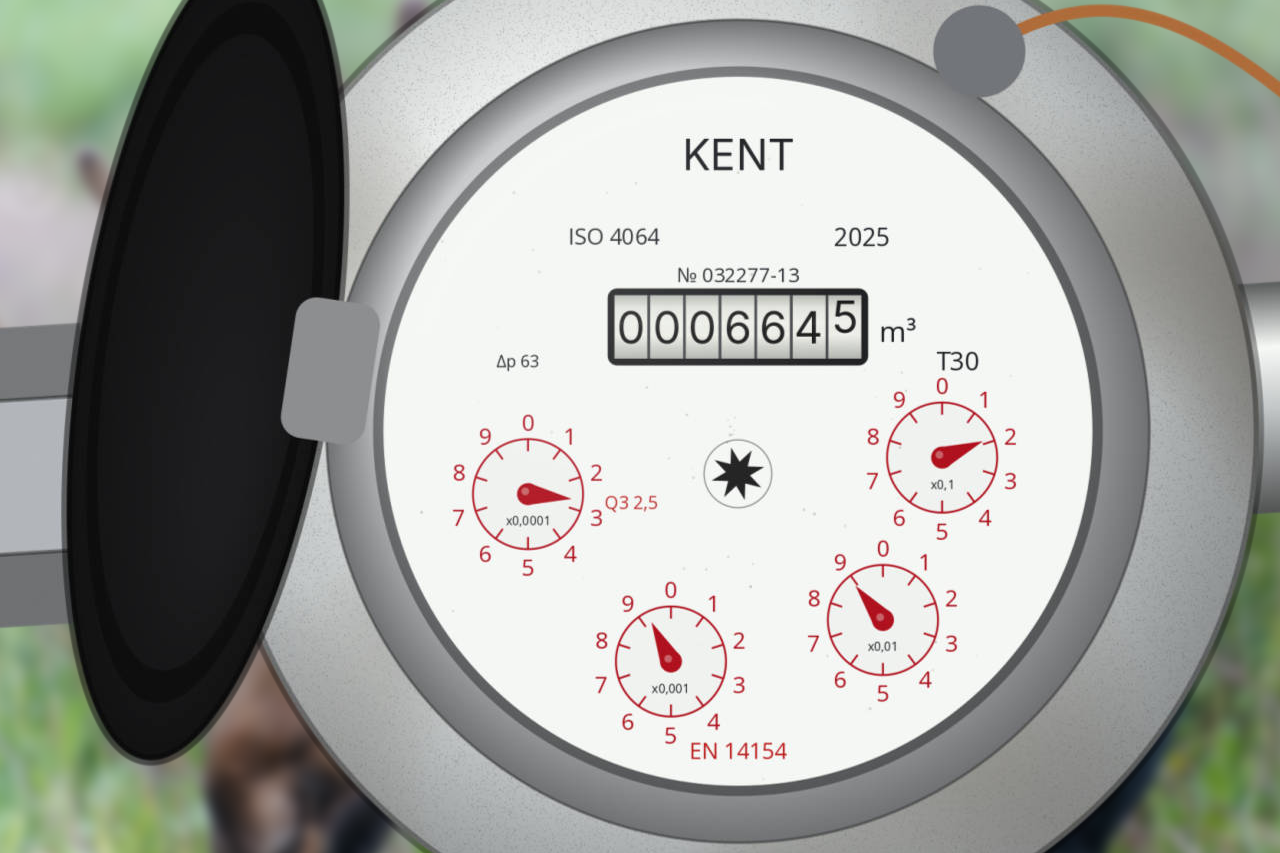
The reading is m³ 6645.1892
